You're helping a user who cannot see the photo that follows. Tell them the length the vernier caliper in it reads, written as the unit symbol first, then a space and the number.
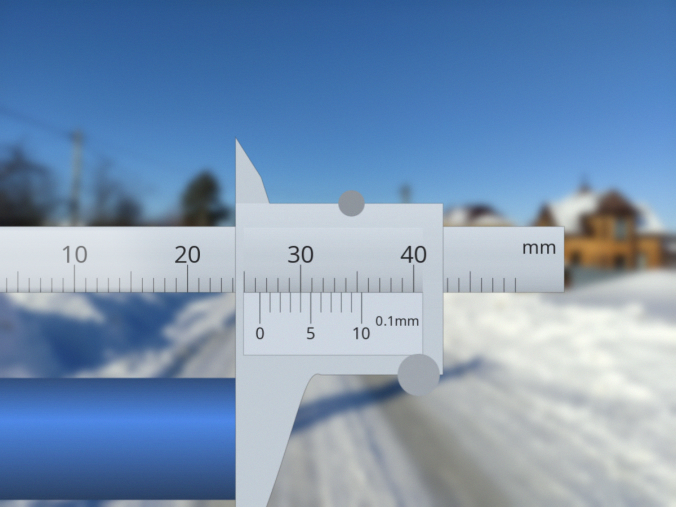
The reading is mm 26.4
